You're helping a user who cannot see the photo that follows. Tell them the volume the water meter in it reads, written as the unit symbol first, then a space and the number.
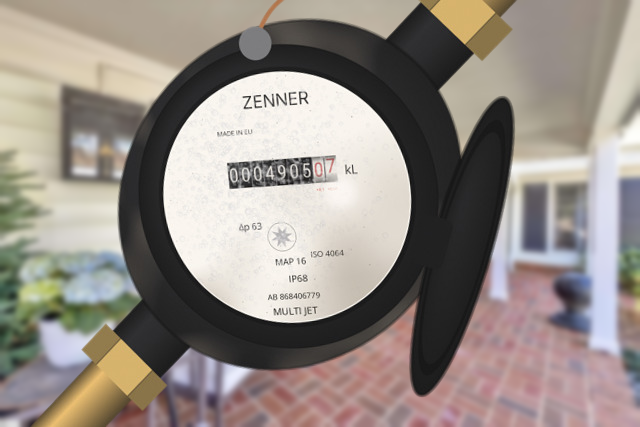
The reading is kL 4905.07
